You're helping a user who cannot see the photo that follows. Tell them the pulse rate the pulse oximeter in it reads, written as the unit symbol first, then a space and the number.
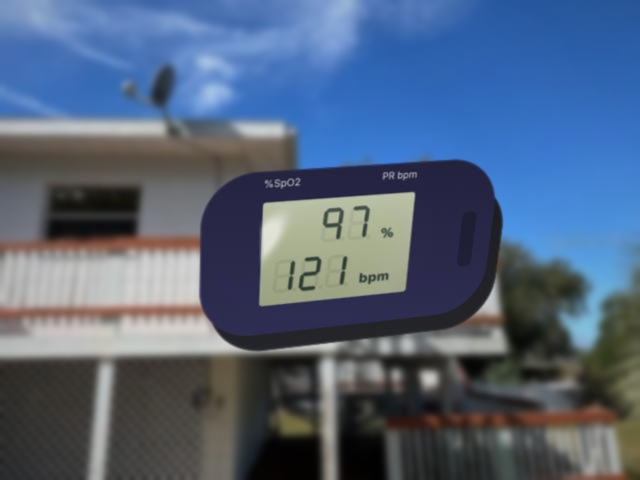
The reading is bpm 121
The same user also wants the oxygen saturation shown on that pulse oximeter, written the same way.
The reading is % 97
